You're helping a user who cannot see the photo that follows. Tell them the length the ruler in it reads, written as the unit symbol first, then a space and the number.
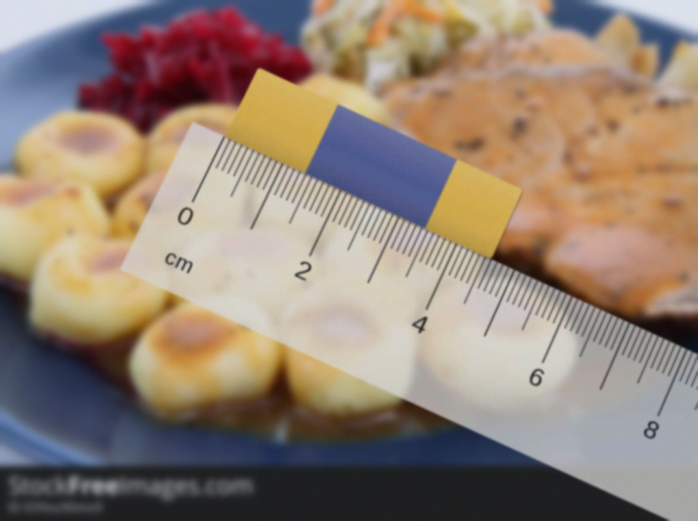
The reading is cm 4.6
